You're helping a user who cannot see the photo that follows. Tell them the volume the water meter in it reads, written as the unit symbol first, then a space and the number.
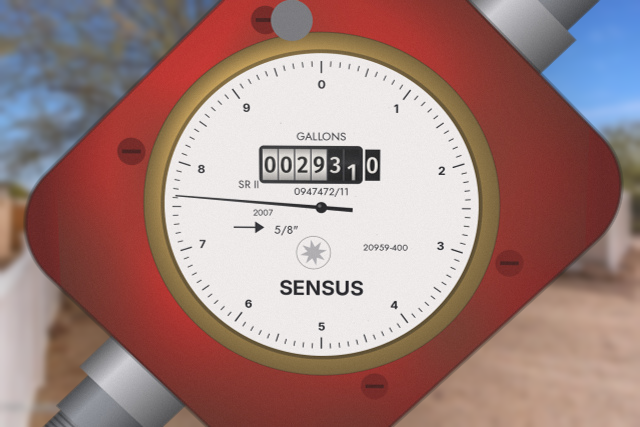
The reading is gal 29307.6
